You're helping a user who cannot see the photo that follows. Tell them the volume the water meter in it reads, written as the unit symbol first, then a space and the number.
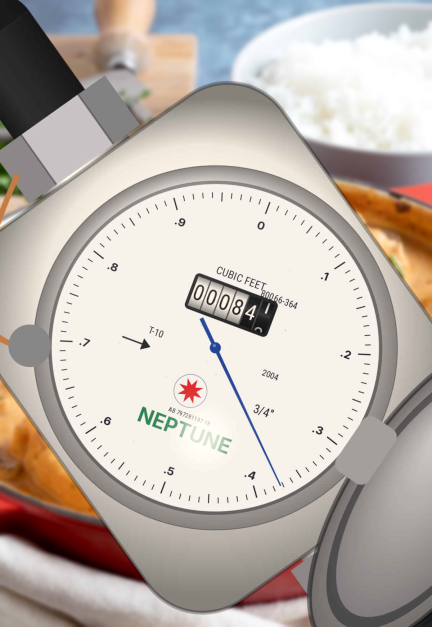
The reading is ft³ 841.37
